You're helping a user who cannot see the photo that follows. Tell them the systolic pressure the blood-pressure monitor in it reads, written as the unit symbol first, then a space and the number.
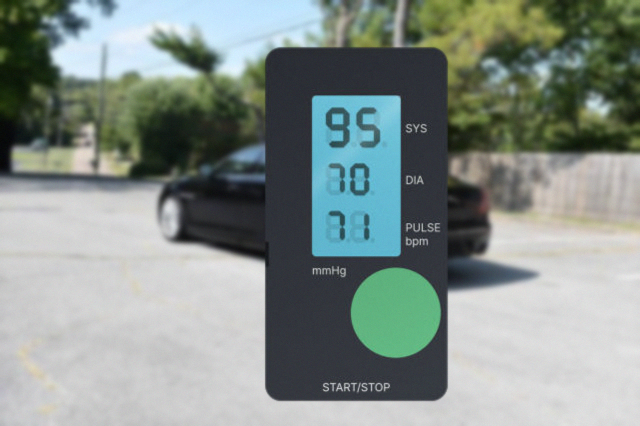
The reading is mmHg 95
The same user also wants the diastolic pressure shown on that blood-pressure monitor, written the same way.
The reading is mmHg 70
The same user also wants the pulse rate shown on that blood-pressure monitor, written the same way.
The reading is bpm 71
